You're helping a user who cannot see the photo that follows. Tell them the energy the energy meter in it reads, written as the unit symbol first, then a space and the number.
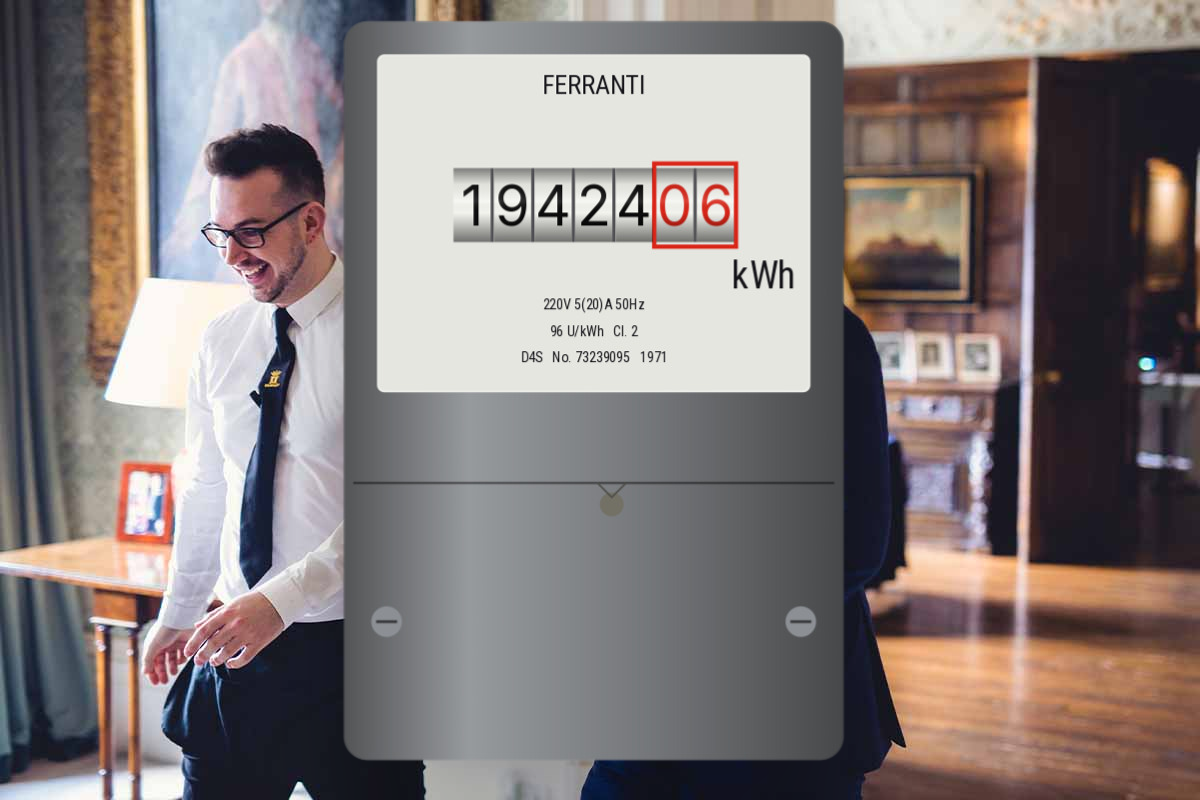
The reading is kWh 19424.06
